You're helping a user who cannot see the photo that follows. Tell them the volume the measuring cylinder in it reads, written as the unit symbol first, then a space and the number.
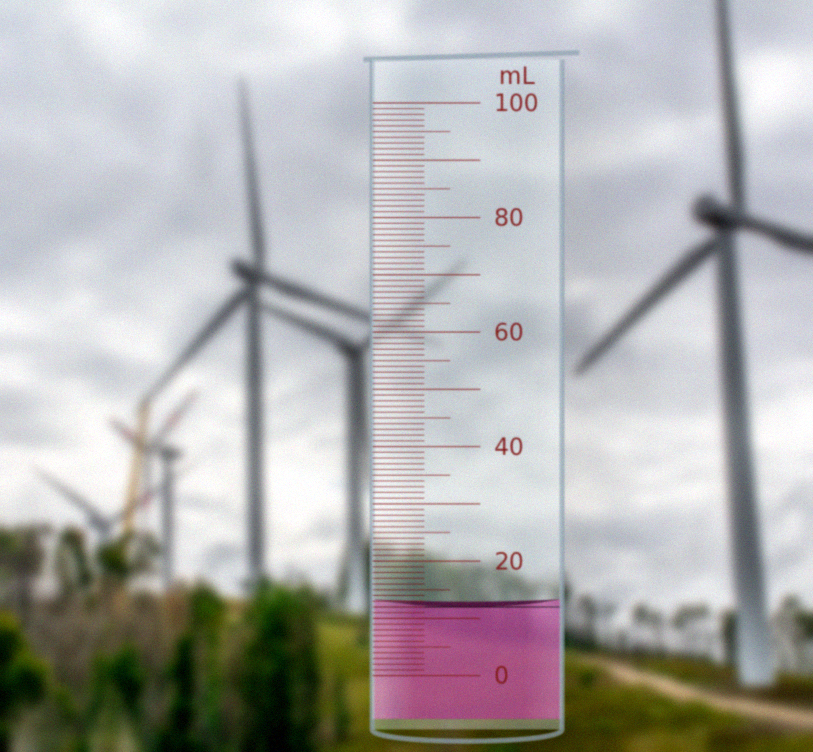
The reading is mL 12
